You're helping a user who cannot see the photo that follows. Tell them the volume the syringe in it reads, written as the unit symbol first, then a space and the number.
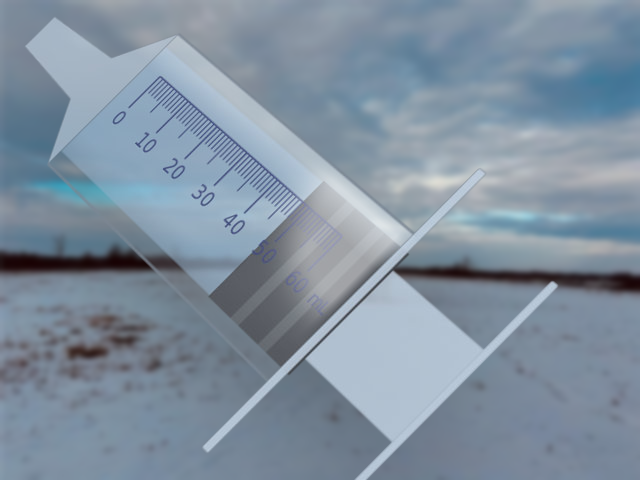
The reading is mL 48
